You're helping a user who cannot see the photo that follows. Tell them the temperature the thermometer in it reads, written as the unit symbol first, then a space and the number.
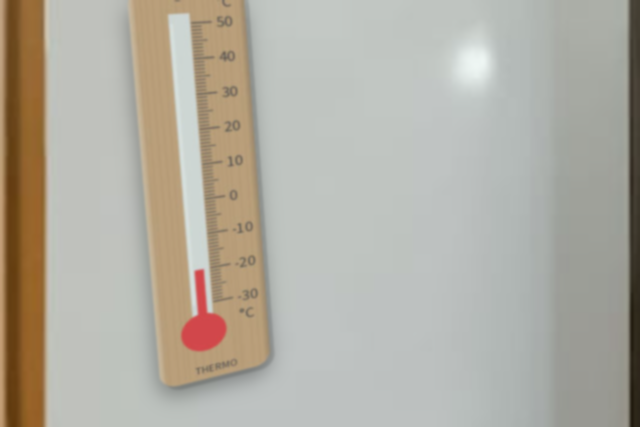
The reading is °C -20
